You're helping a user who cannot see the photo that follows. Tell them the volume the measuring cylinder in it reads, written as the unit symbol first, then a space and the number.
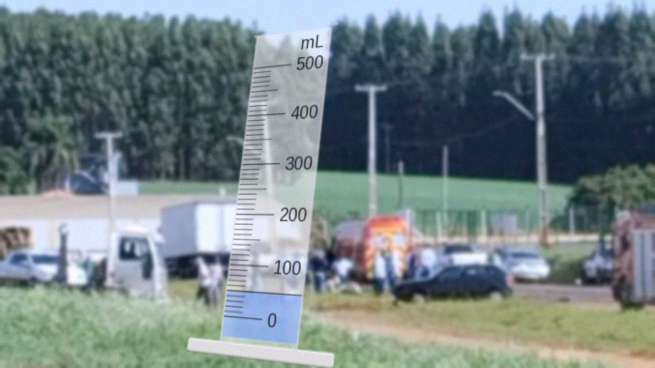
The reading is mL 50
